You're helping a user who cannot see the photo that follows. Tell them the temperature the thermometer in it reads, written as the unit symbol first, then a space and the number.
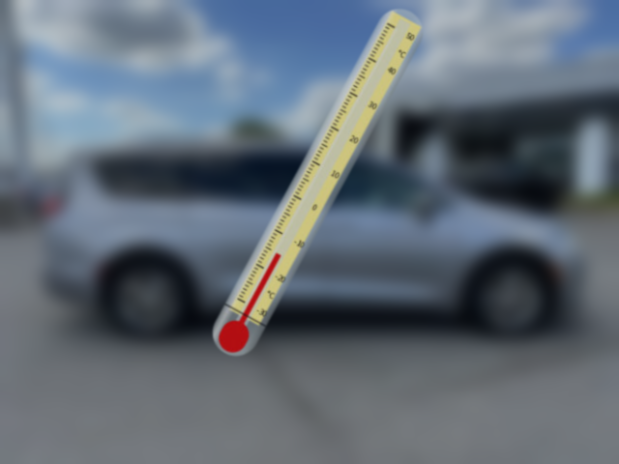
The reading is °C -15
